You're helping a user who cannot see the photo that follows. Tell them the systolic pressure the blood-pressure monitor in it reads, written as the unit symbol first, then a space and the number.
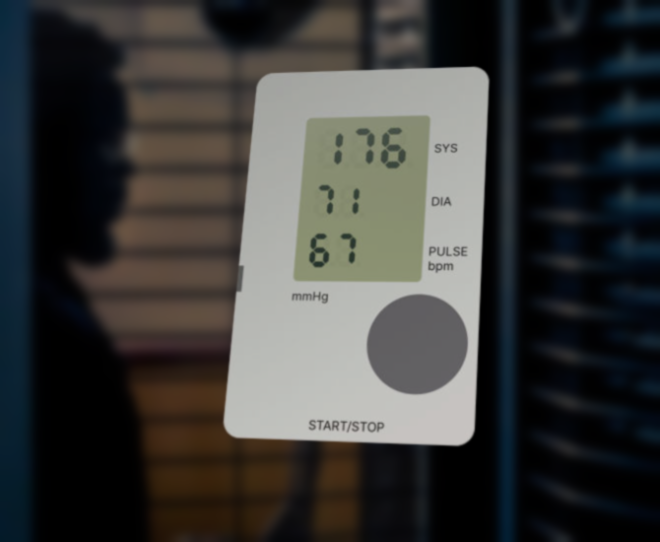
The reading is mmHg 176
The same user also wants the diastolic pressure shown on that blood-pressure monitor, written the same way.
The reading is mmHg 71
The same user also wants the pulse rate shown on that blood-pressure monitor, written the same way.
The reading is bpm 67
